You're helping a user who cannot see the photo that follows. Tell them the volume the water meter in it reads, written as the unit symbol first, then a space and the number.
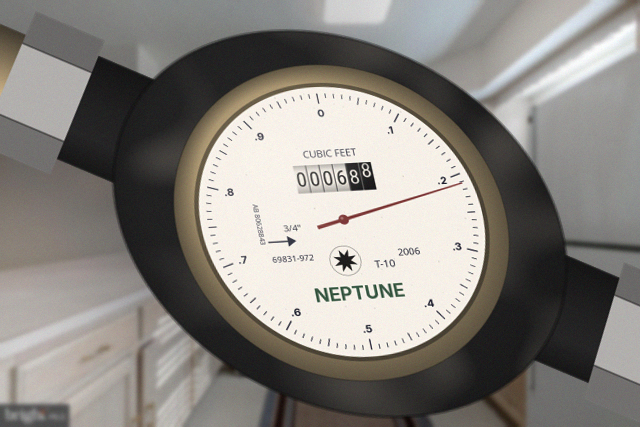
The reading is ft³ 688.21
